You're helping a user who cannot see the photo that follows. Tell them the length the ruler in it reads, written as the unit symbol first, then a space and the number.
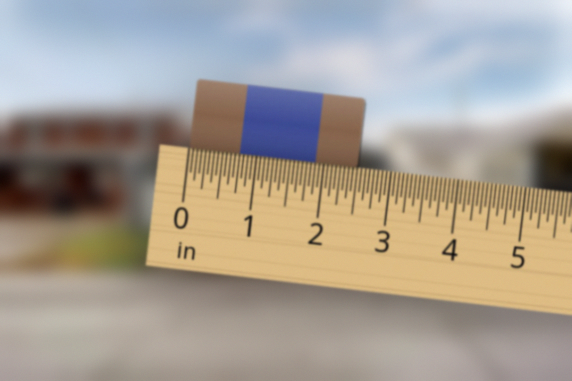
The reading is in 2.5
